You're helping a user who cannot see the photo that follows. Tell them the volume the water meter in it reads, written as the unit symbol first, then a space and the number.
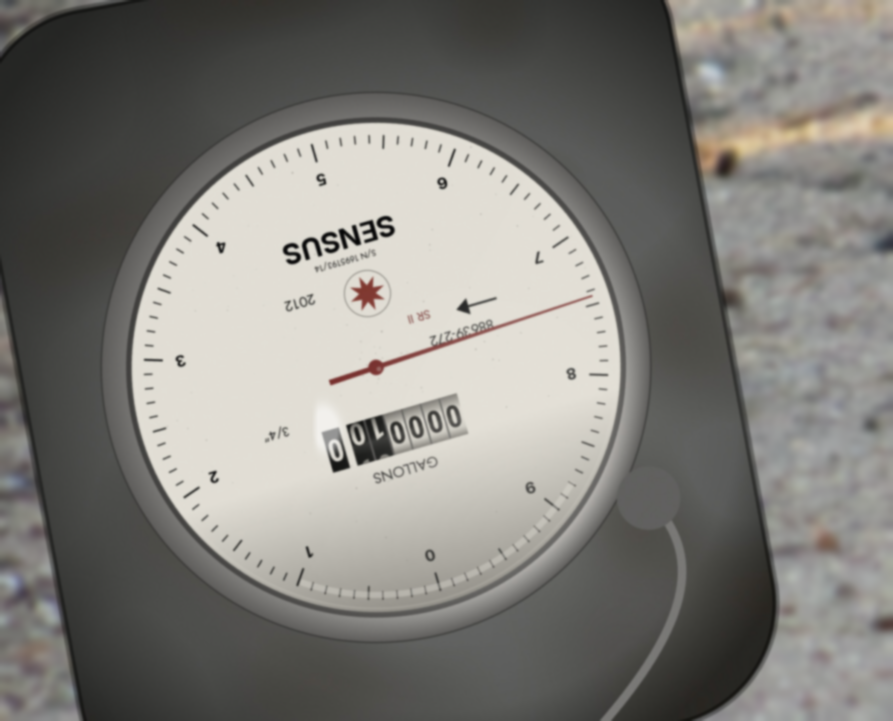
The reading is gal 97.4
